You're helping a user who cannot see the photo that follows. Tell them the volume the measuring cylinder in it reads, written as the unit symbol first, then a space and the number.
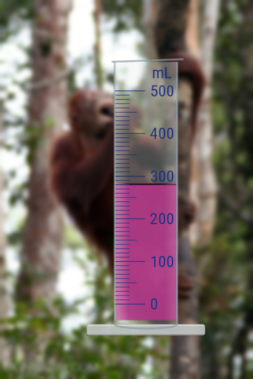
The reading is mL 280
